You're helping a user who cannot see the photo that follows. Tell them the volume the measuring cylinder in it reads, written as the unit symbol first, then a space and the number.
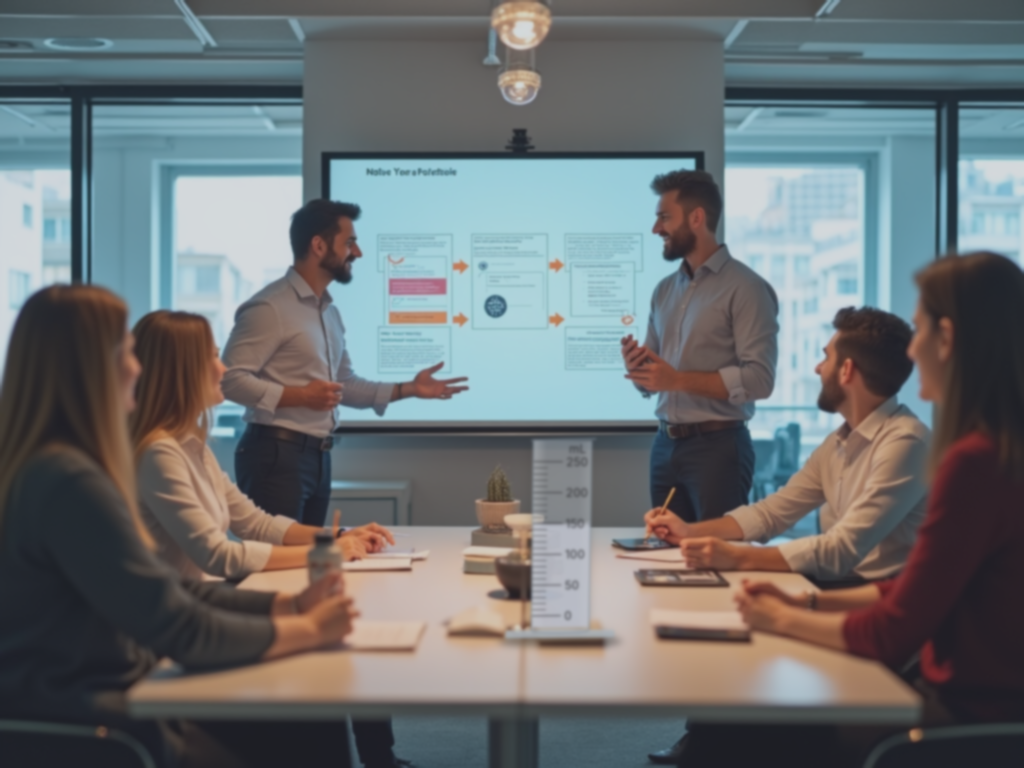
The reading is mL 150
